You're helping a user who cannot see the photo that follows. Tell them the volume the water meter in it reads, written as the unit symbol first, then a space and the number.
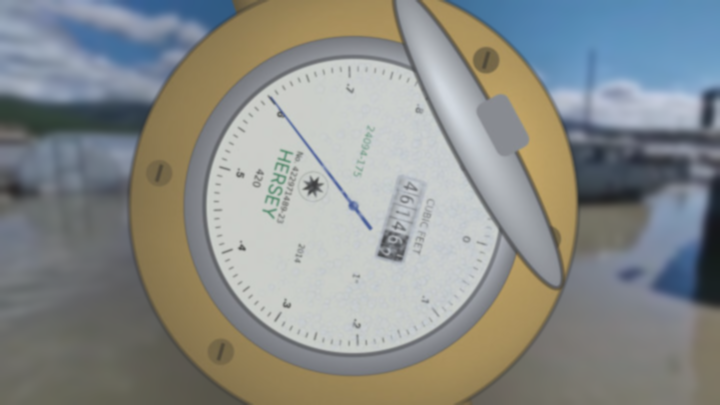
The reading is ft³ 461461.60
